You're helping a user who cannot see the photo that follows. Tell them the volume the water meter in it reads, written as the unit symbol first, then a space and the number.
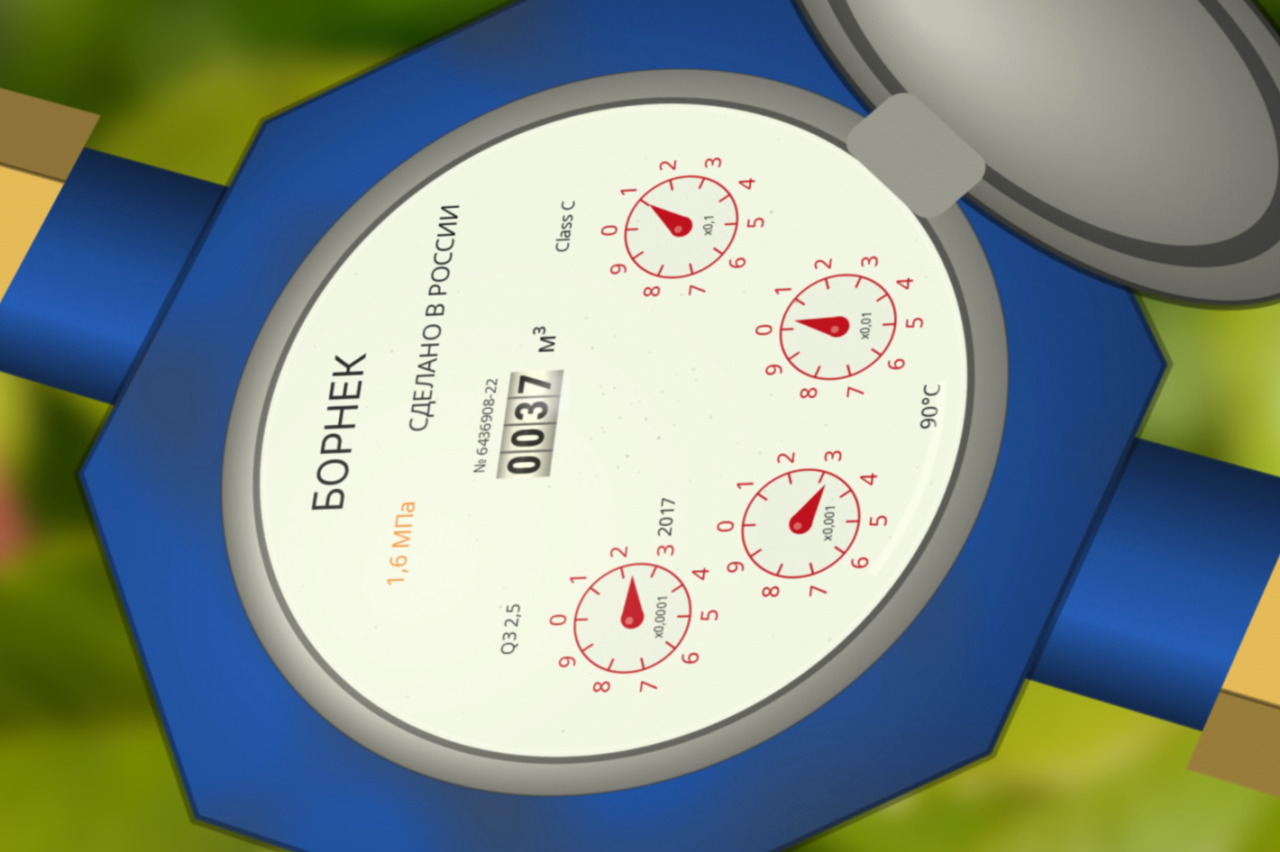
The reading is m³ 37.1032
